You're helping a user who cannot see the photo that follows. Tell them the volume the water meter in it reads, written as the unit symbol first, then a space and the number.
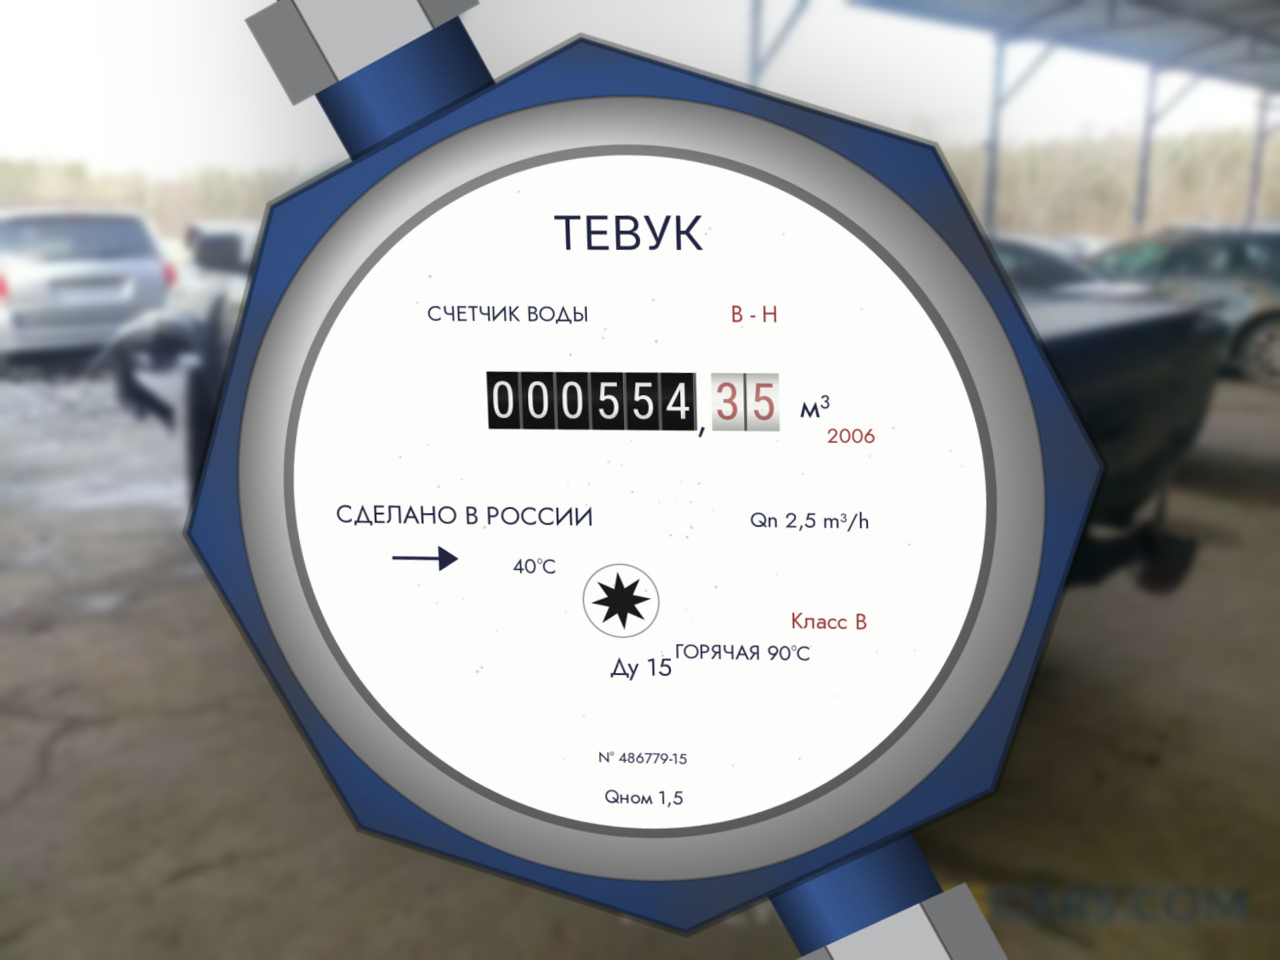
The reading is m³ 554.35
